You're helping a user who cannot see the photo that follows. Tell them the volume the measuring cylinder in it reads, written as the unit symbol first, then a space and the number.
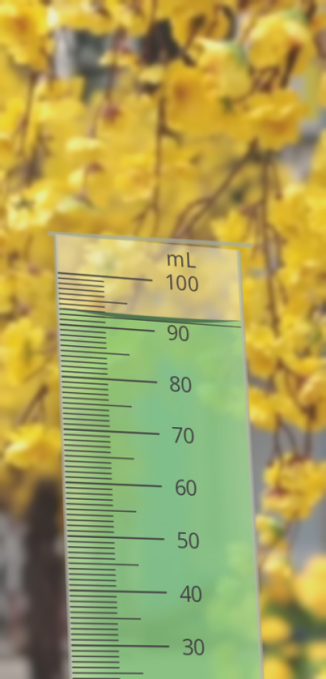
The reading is mL 92
